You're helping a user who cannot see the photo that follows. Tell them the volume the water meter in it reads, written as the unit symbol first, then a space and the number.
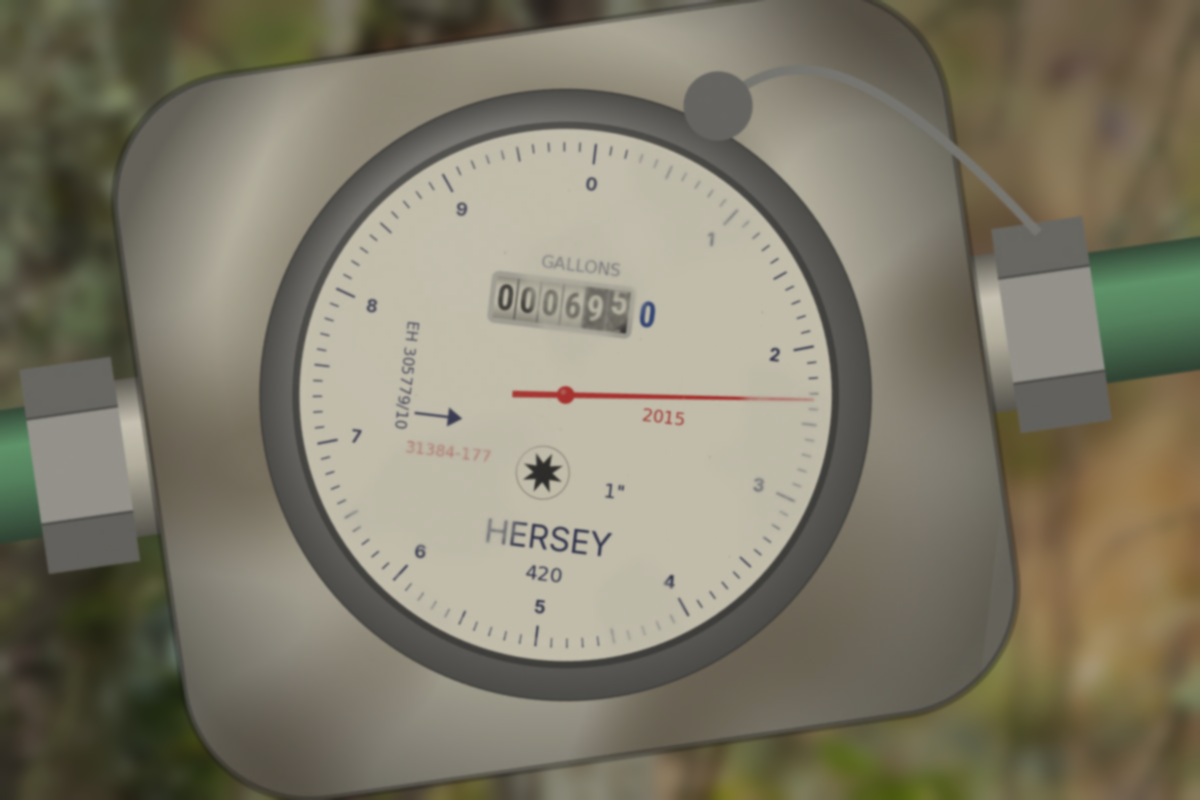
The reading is gal 6952.3
